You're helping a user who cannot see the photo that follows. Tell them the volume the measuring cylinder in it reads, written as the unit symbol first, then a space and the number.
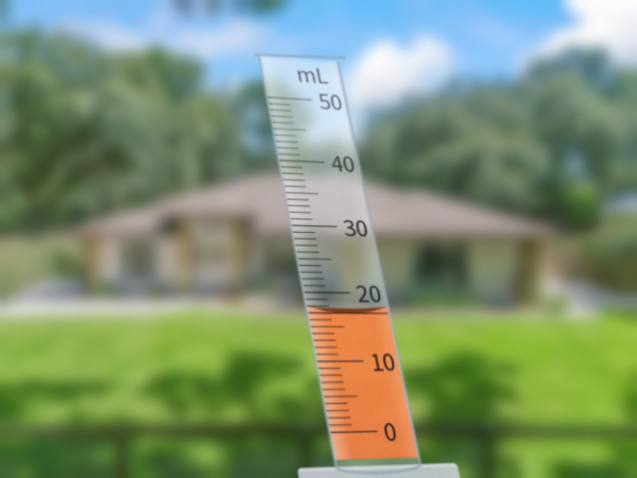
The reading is mL 17
